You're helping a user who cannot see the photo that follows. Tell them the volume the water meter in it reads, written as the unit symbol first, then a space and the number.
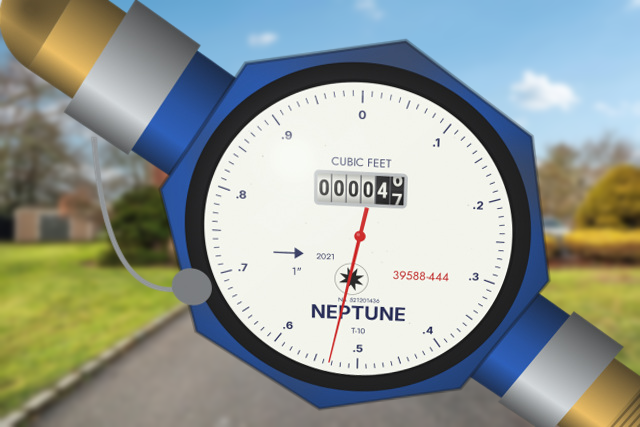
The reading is ft³ 46.53
